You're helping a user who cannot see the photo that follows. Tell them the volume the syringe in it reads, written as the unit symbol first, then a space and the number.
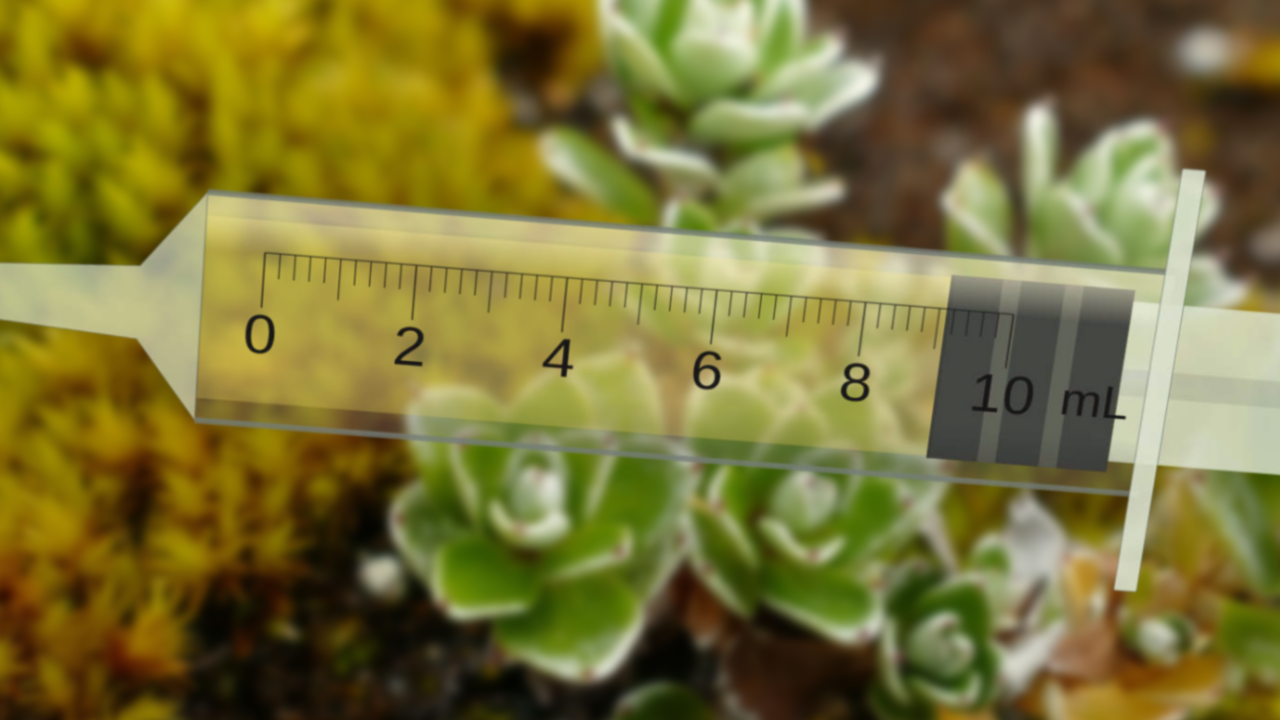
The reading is mL 9.1
